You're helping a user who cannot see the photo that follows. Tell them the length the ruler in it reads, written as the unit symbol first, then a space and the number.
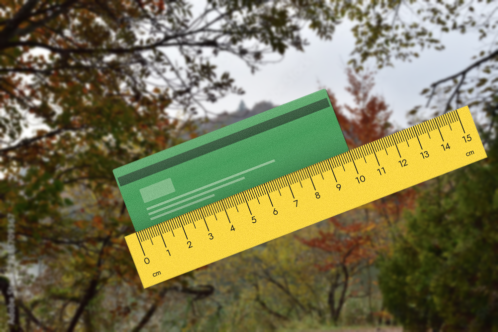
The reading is cm 10
